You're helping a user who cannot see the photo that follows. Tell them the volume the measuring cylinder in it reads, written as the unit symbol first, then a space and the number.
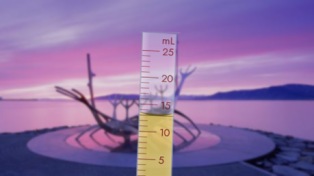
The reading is mL 13
